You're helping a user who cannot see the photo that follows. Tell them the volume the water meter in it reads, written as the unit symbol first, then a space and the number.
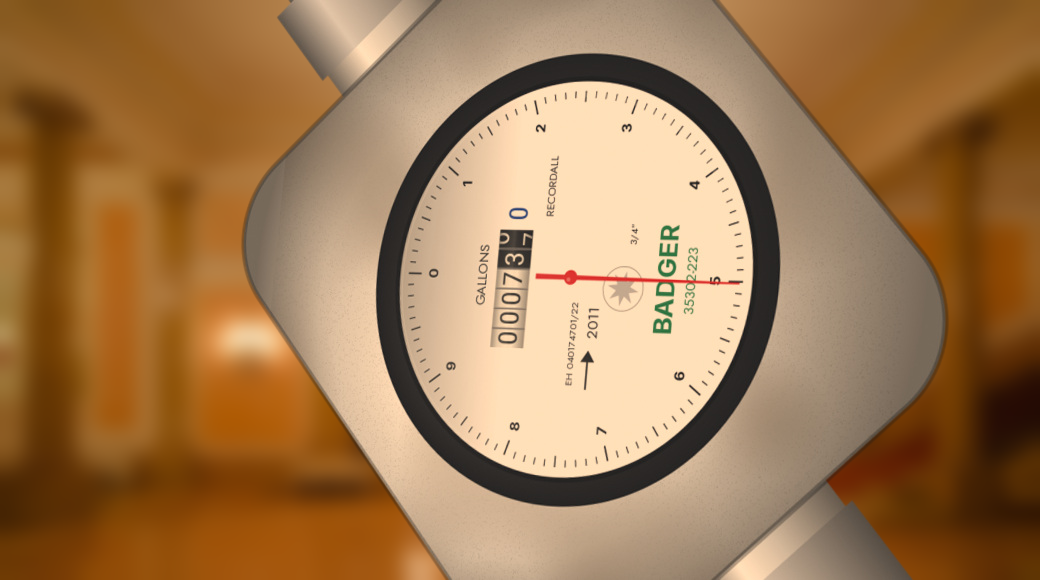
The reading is gal 7365.0
